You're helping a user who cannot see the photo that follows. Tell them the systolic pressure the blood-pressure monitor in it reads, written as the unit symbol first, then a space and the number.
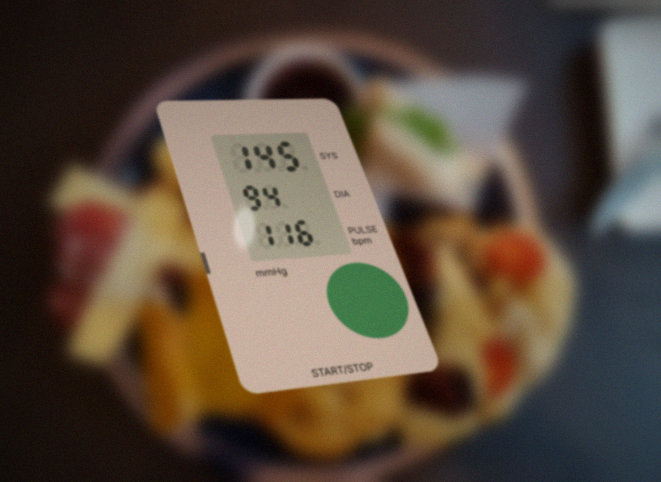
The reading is mmHg 145
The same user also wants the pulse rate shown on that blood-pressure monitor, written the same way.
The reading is bpm 116
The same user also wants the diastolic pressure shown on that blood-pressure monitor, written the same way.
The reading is mmHg 94
